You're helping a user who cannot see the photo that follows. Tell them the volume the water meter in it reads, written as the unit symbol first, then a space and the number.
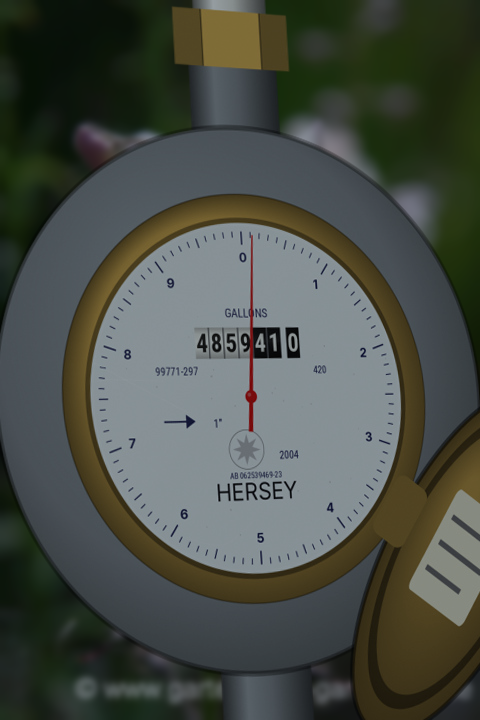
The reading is gal 4859410.1
